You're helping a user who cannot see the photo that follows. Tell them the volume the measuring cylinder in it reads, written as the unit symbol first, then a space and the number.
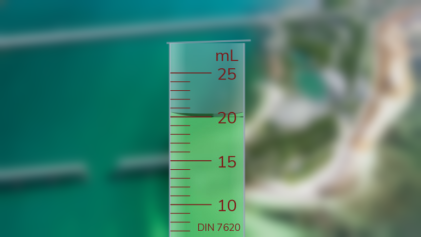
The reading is mL 20
